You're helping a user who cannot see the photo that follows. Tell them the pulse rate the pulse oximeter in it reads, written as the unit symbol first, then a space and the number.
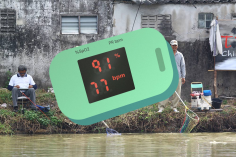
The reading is bpm 77
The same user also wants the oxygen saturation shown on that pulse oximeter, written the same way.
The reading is % 91
